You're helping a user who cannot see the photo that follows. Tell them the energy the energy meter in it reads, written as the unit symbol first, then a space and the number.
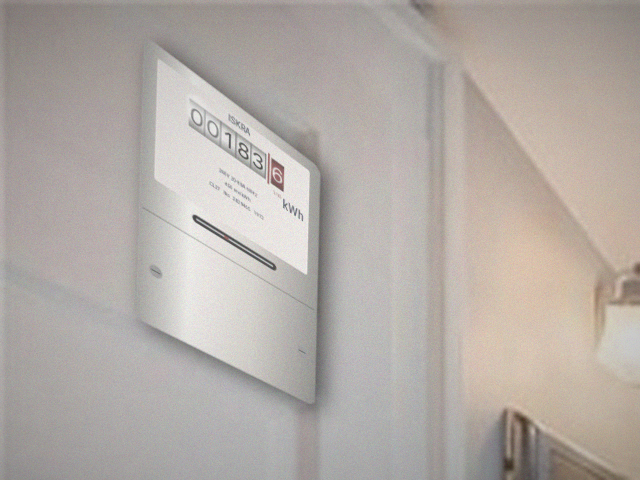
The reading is kWh 183.6
